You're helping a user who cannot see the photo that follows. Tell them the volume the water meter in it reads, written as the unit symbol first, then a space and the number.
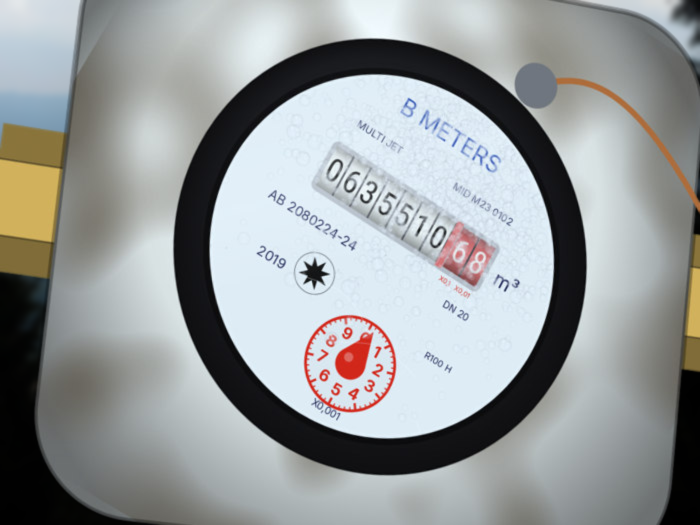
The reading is m³ 635510.680
